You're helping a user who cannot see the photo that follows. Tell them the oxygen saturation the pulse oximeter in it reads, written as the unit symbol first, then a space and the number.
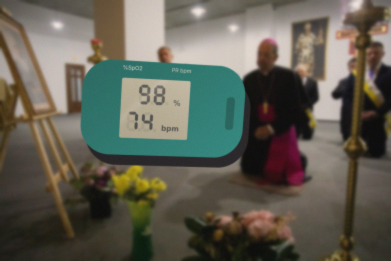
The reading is % 98
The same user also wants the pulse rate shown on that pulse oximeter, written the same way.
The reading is bpm 74
